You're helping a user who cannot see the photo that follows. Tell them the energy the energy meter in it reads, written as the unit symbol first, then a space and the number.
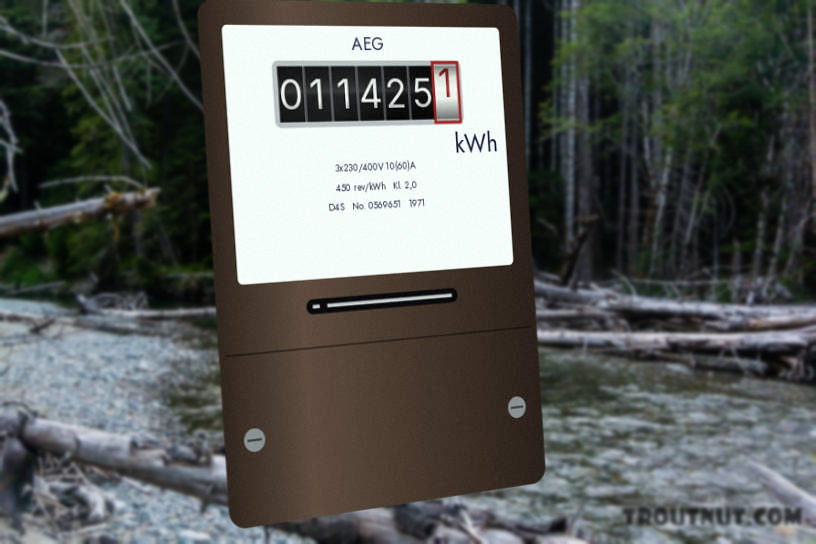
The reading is kWh 11425.1
